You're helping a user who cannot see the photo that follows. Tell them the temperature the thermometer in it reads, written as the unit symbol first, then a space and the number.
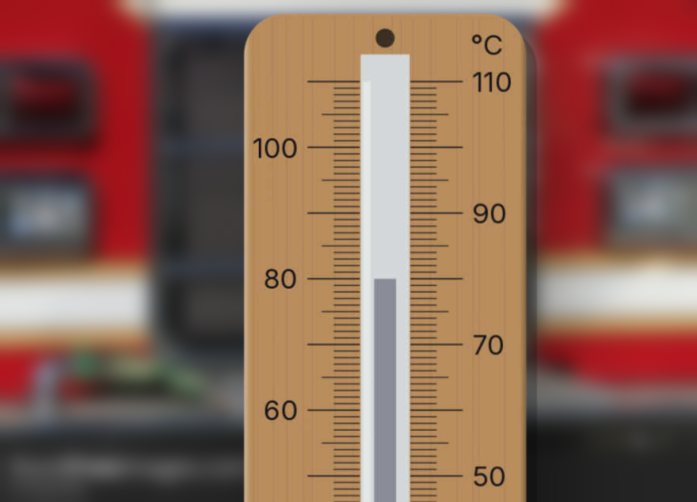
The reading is °C 80
